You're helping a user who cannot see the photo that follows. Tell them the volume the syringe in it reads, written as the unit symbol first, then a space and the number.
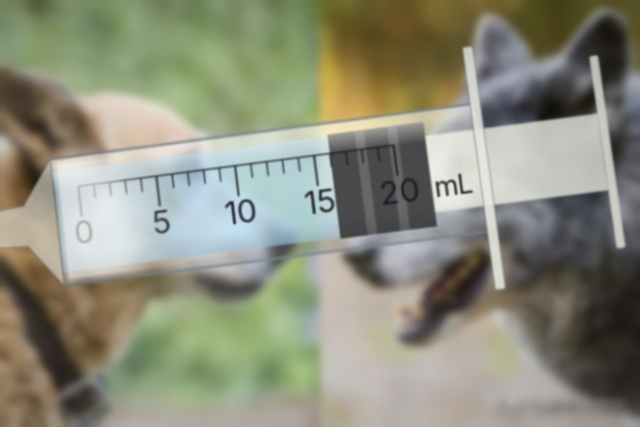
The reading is mL 16
